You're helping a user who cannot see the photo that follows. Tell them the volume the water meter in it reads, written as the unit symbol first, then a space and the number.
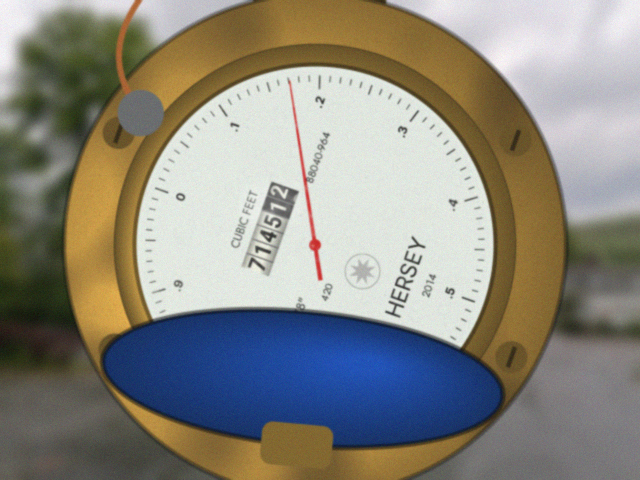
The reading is ft³ 714512.17
